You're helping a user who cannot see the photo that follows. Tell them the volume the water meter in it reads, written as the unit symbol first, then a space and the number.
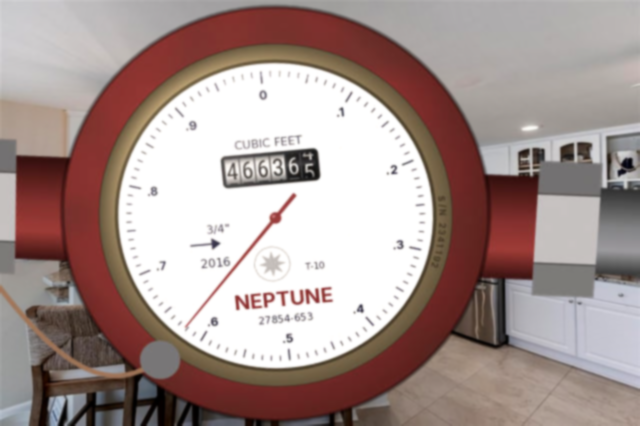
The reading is ft³ 466364.62
